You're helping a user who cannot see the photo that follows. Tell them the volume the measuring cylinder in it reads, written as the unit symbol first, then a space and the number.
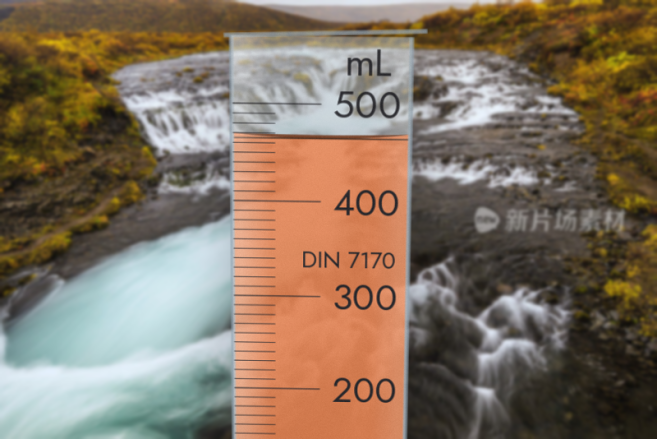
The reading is mL 465
